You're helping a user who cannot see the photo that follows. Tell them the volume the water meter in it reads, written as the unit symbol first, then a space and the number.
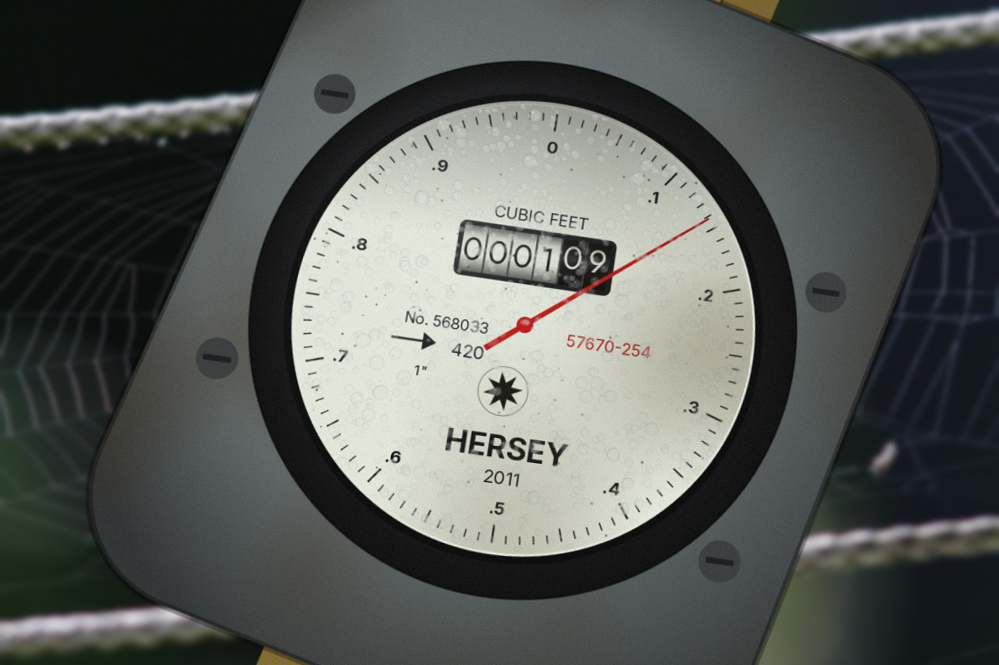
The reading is ft³ 109.14
